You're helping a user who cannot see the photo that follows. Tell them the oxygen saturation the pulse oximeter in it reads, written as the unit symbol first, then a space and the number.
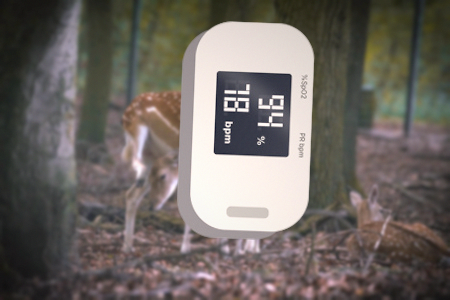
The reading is % 94
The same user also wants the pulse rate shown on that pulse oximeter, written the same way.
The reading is bpm 78
